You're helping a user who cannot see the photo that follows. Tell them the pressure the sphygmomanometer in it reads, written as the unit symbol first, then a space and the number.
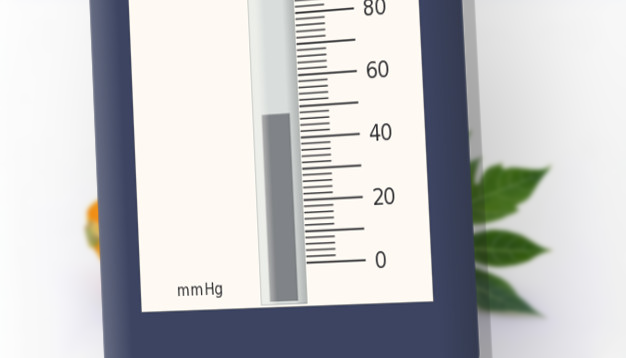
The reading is mmHg 48
